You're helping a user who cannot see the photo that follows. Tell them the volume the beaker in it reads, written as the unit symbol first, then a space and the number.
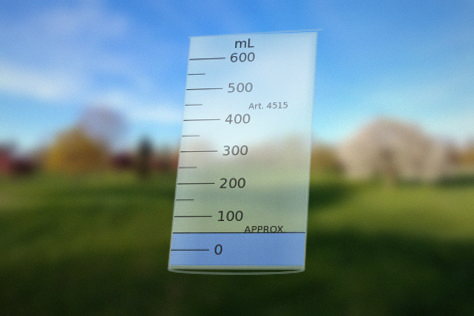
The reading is mL 50
